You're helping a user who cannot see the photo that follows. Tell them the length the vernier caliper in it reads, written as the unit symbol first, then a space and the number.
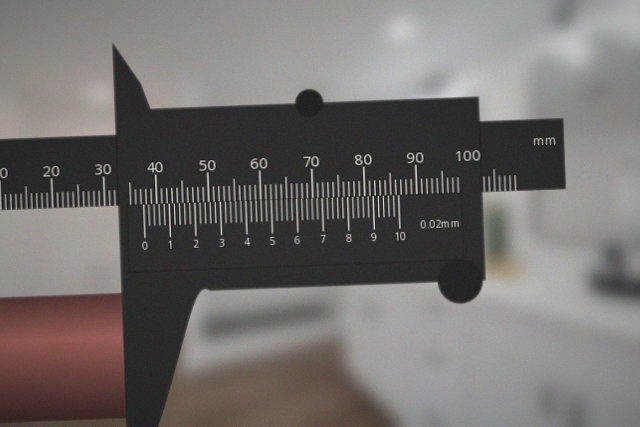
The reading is mm 37.5
